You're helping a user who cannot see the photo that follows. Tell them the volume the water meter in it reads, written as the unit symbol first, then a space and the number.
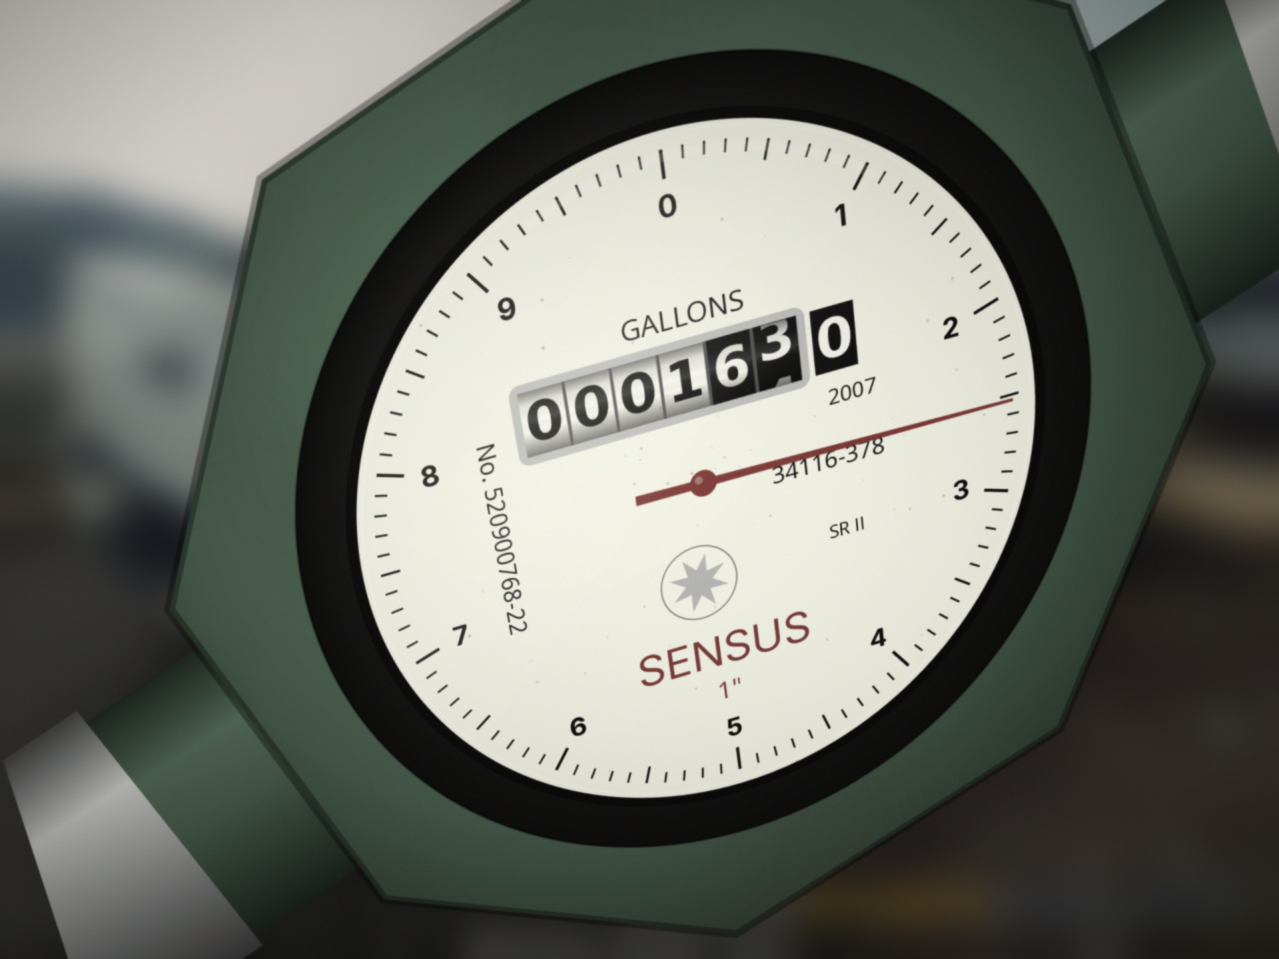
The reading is gal 1632.5
